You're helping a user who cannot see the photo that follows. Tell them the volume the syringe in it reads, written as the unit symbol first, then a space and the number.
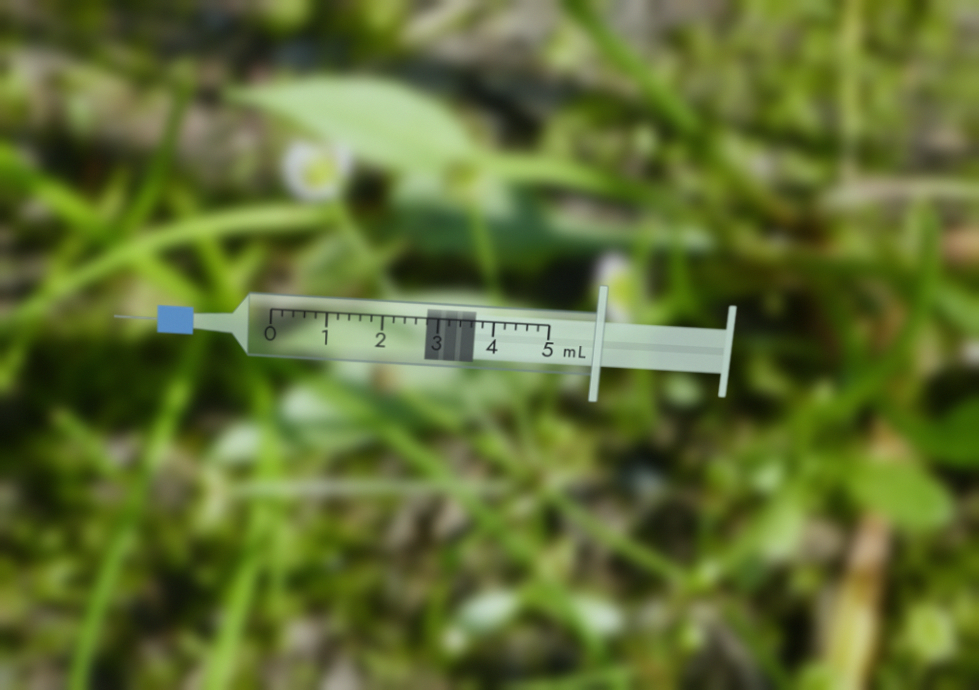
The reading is mL 2.8
